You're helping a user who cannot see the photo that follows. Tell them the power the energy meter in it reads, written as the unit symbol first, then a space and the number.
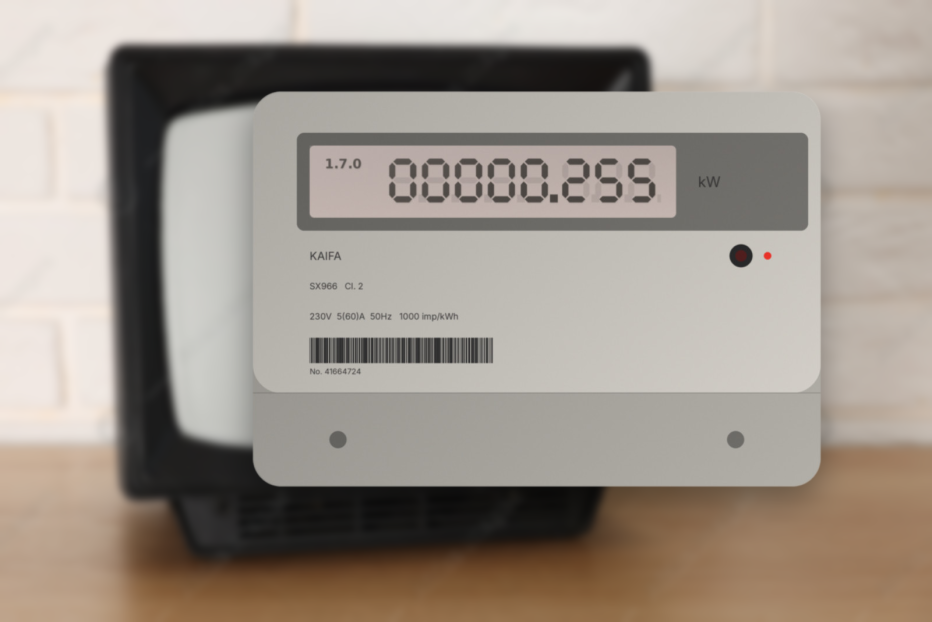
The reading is kW 0.255
